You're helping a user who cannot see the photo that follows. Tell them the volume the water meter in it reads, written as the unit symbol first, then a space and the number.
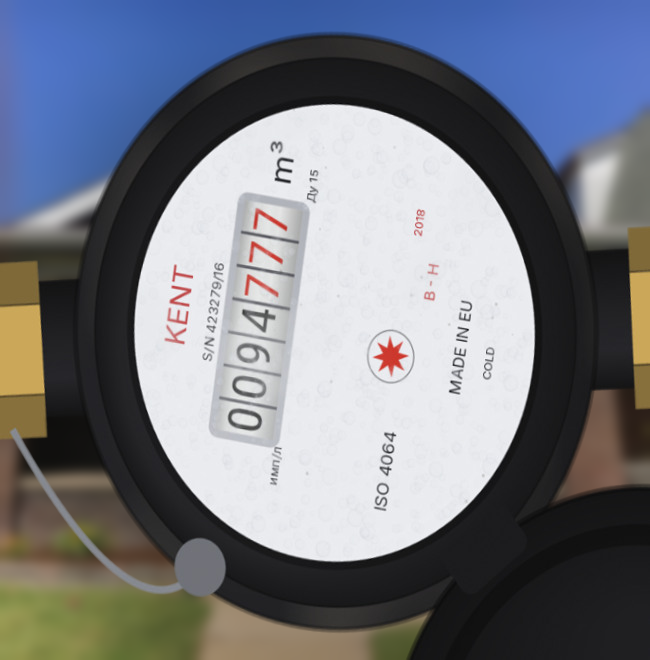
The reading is m³ 94.777
